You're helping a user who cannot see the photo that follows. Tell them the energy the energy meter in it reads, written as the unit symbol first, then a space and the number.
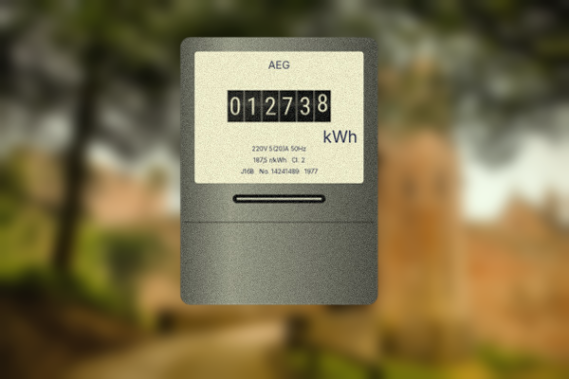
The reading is kWh 12738
